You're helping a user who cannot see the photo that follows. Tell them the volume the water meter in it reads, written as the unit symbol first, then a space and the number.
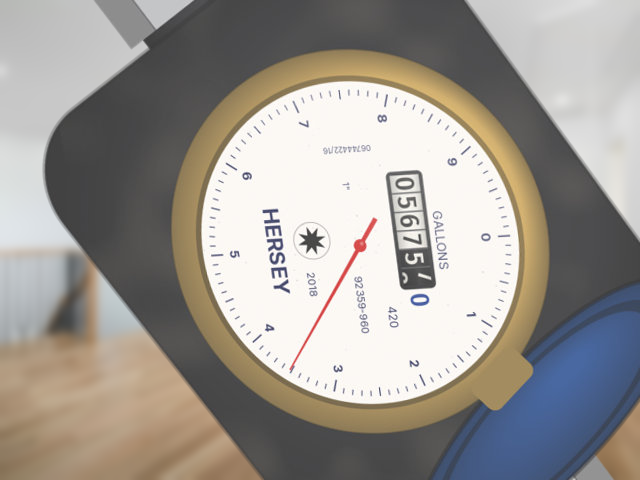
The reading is gal 567573.5
